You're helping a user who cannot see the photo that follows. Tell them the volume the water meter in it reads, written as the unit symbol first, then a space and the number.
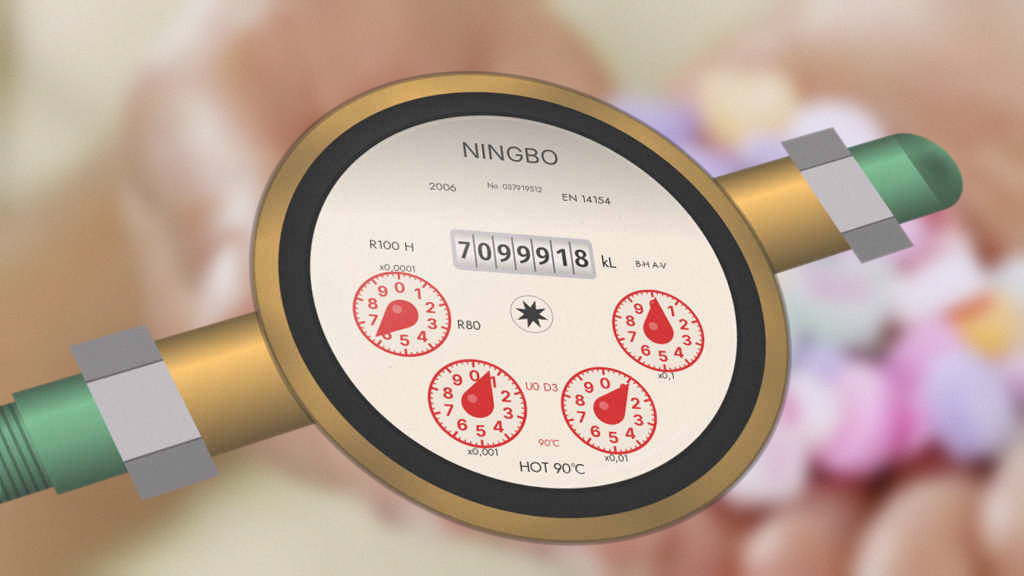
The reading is kL 7099918.0106
